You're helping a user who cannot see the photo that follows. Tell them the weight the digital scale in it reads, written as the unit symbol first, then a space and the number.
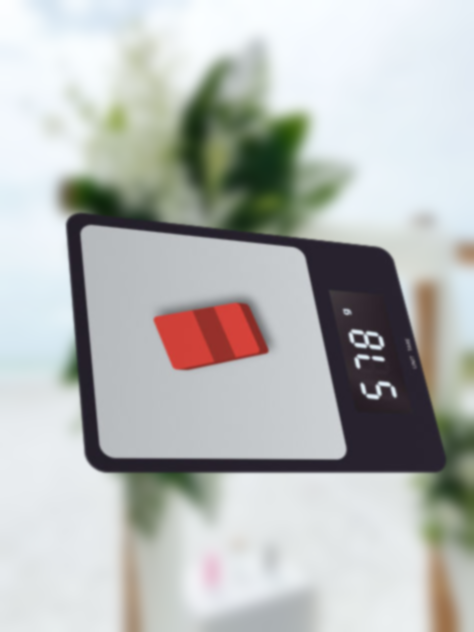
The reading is g 578
